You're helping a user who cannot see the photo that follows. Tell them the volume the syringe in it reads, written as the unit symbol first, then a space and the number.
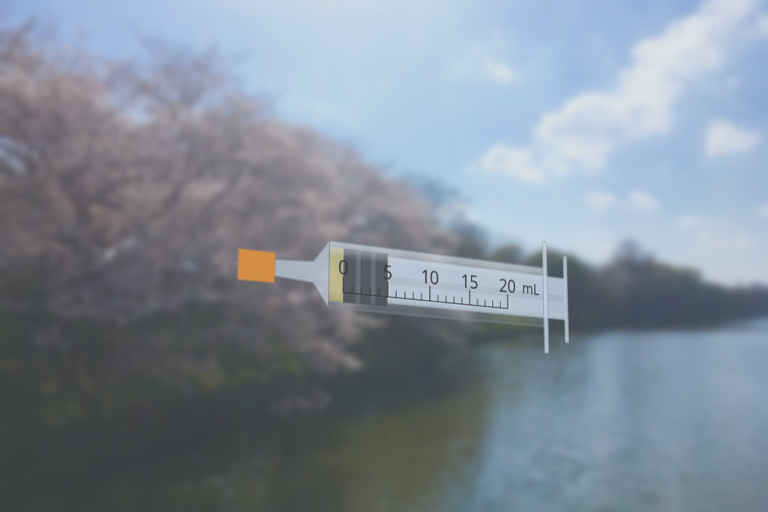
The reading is mL 0
